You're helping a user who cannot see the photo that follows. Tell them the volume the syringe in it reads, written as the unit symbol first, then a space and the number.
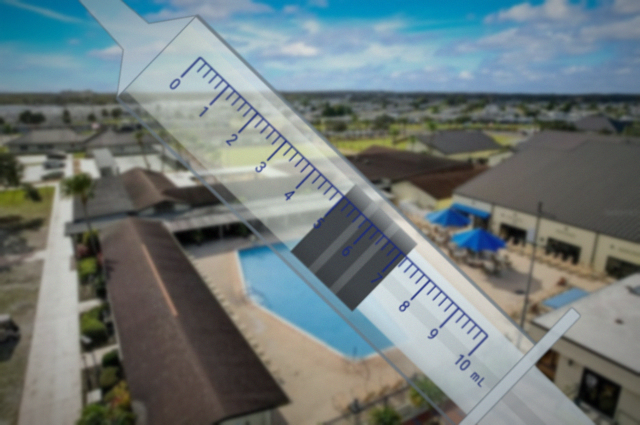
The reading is mL 5
